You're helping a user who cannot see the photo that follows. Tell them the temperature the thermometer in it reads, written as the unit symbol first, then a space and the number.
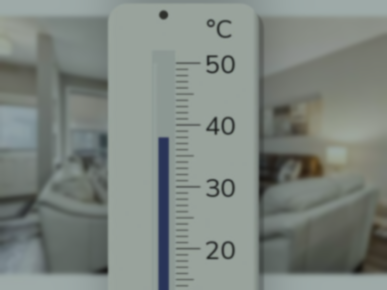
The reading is °C 38
